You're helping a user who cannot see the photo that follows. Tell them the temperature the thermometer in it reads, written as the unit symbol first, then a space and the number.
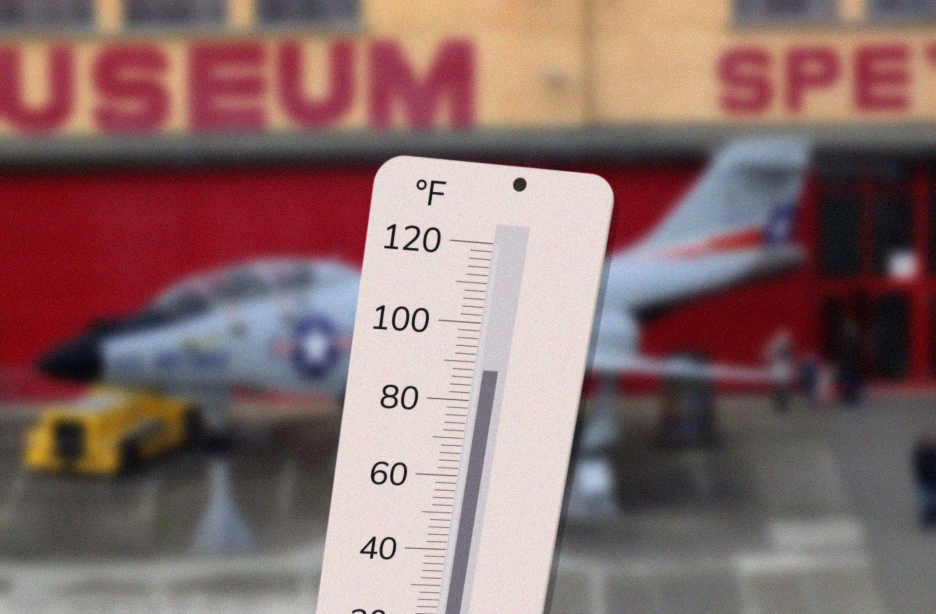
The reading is °F 88
